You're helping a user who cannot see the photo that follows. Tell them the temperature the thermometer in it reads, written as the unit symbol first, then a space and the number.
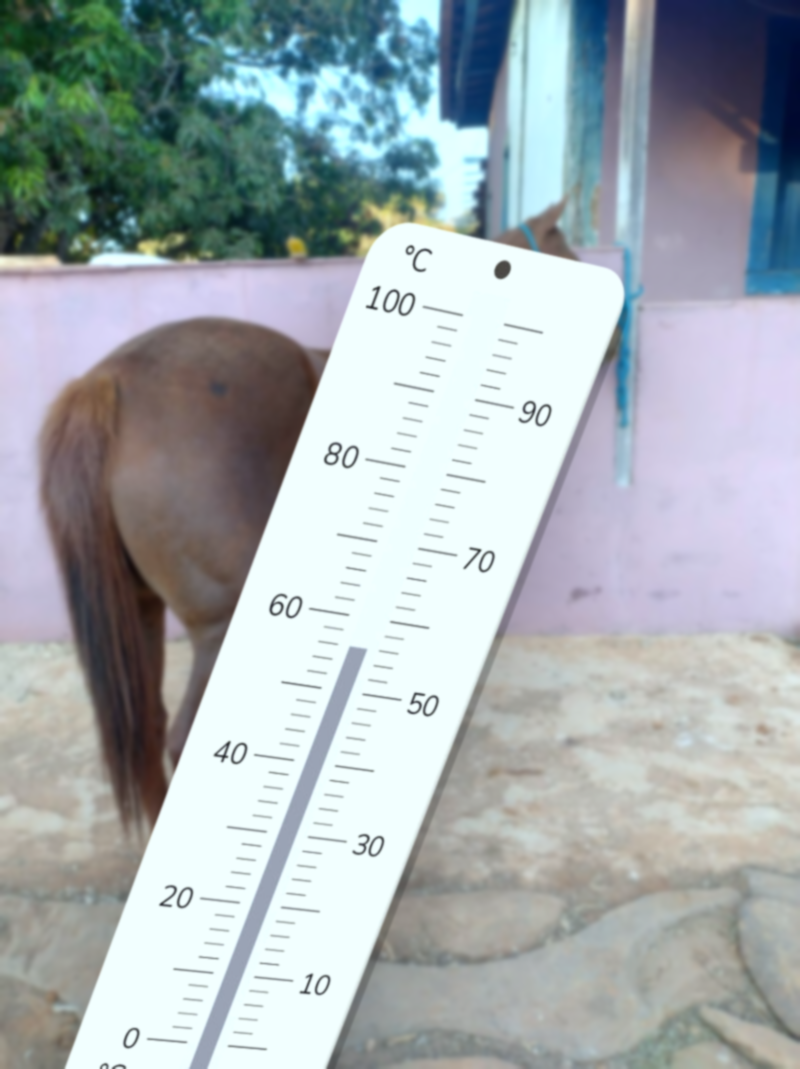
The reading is °C 56
